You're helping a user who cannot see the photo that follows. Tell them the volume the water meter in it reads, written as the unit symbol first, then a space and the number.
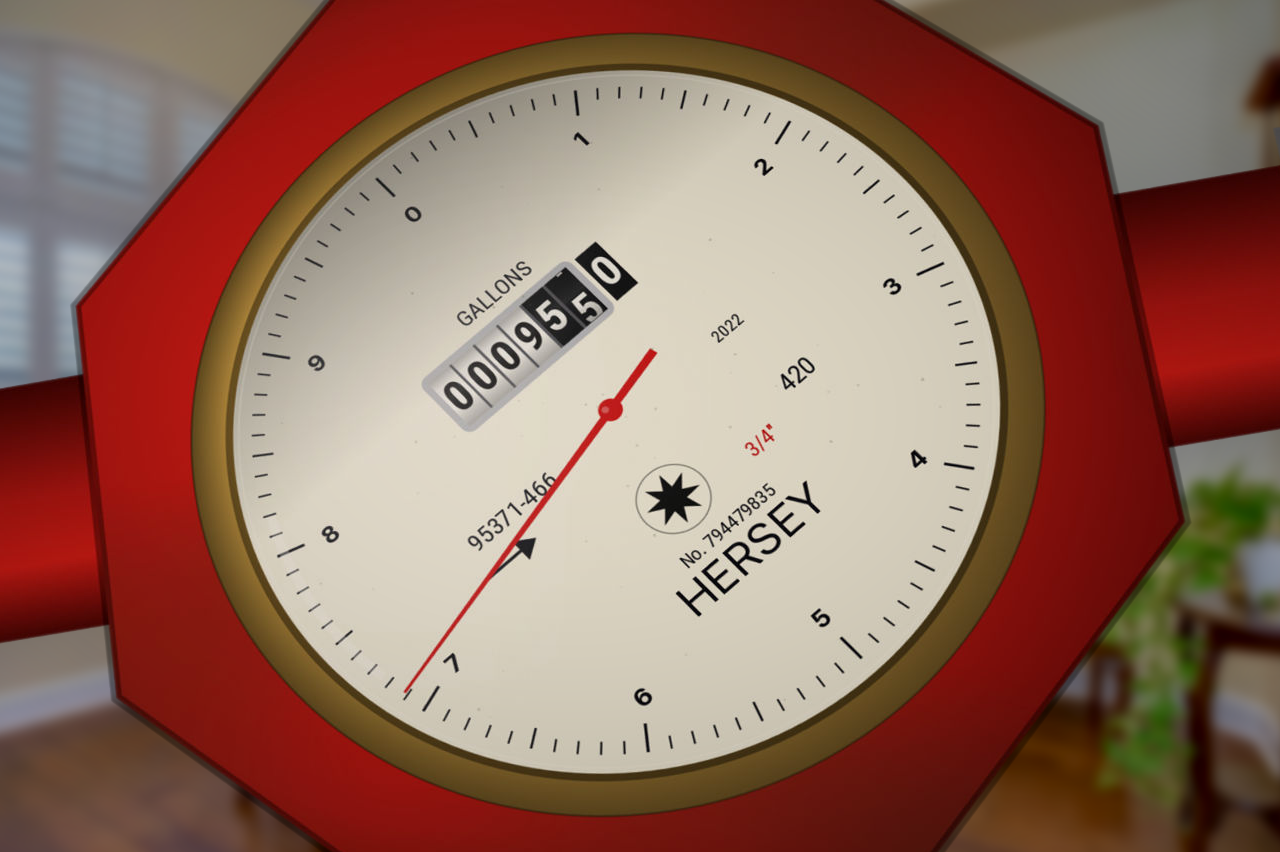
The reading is gal 9547.1
